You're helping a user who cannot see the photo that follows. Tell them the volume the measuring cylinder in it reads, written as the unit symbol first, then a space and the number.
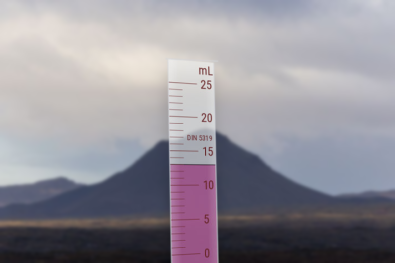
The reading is mL 13
